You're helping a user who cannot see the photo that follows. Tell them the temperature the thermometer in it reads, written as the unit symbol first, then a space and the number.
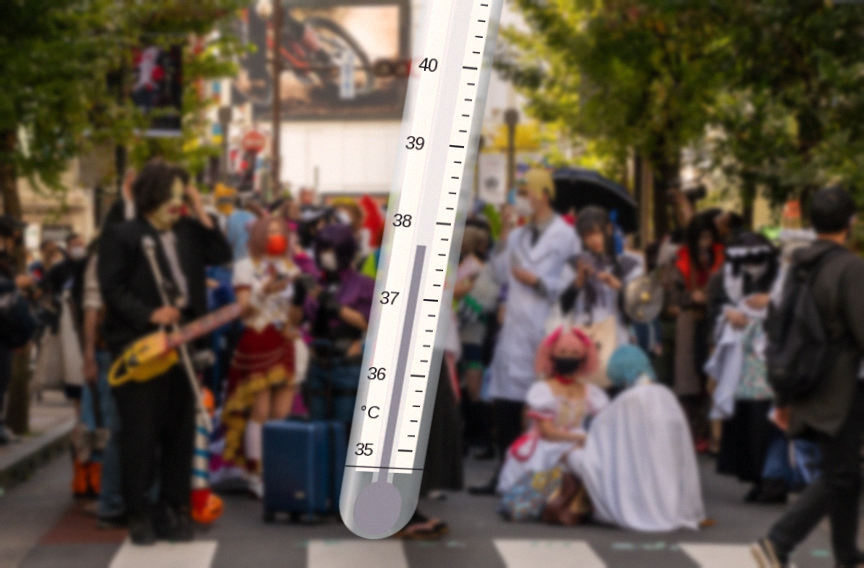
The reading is °C 37.7
